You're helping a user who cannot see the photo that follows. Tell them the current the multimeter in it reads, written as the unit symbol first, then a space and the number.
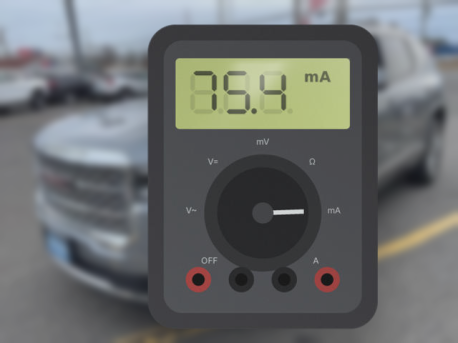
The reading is mA 75.4
